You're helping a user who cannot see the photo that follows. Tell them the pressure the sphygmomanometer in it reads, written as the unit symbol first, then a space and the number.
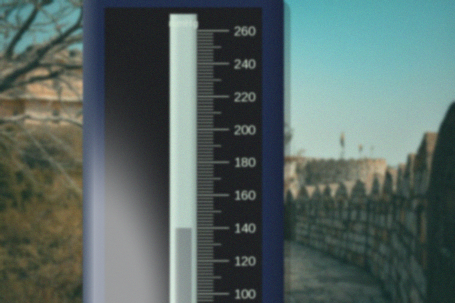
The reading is mmHg 140
